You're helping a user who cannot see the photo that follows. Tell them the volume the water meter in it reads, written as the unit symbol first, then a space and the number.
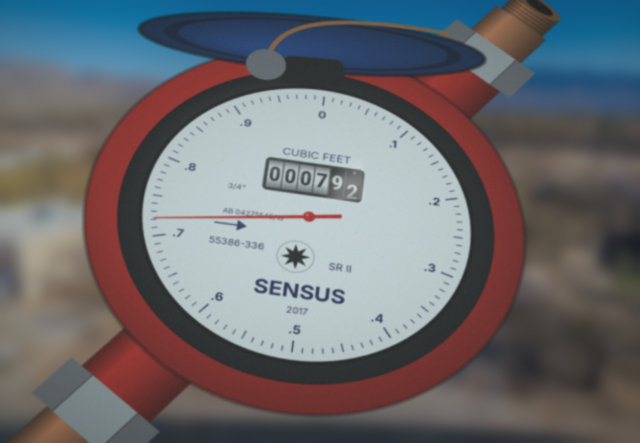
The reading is ft³ 791.72
